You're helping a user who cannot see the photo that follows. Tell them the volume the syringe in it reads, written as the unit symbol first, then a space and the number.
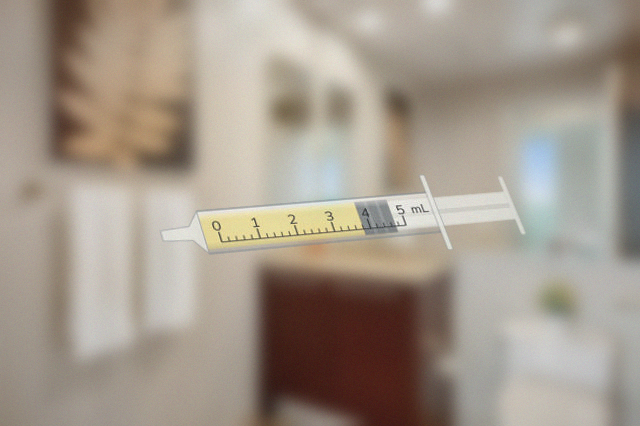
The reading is mL 3.8
